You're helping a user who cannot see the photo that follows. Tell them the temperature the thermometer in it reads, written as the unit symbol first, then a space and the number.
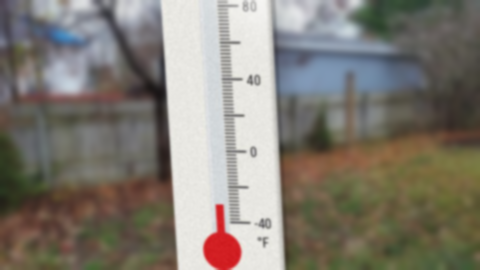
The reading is °F -30
